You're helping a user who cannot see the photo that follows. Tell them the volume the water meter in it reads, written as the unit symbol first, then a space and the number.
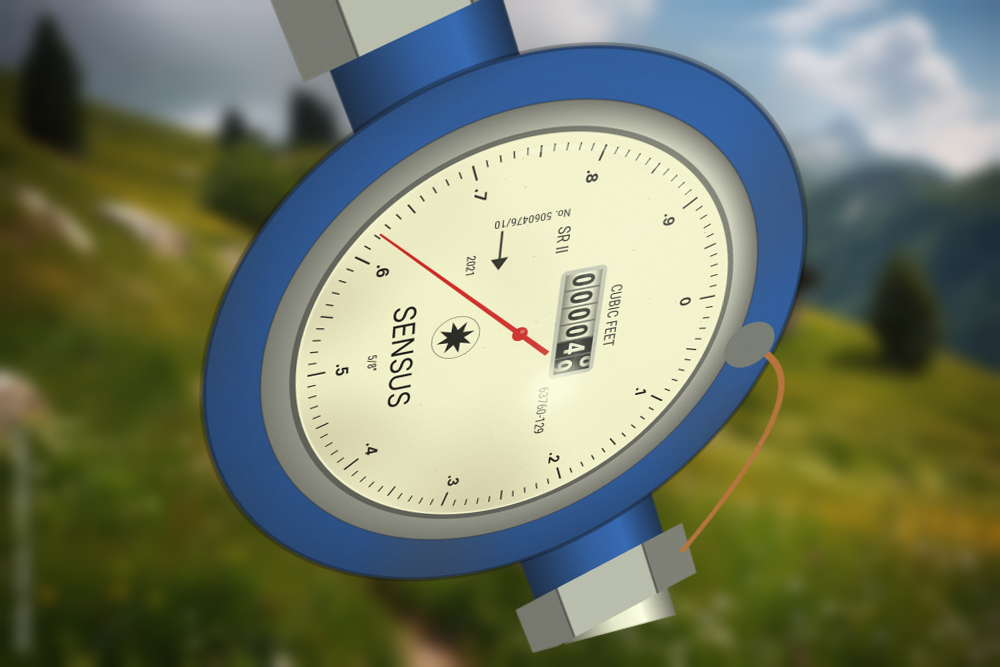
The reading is ft³ 48.62
